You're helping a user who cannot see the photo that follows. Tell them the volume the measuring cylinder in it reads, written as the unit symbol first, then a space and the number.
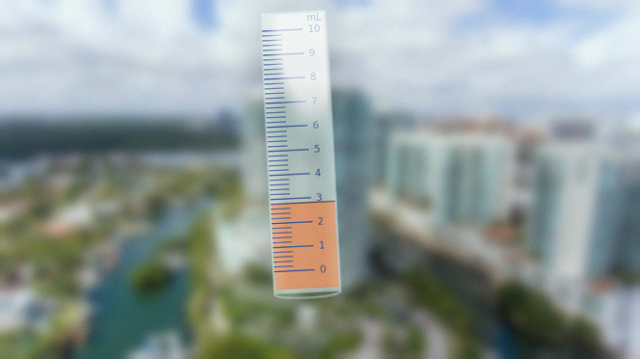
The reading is mL 2.8
